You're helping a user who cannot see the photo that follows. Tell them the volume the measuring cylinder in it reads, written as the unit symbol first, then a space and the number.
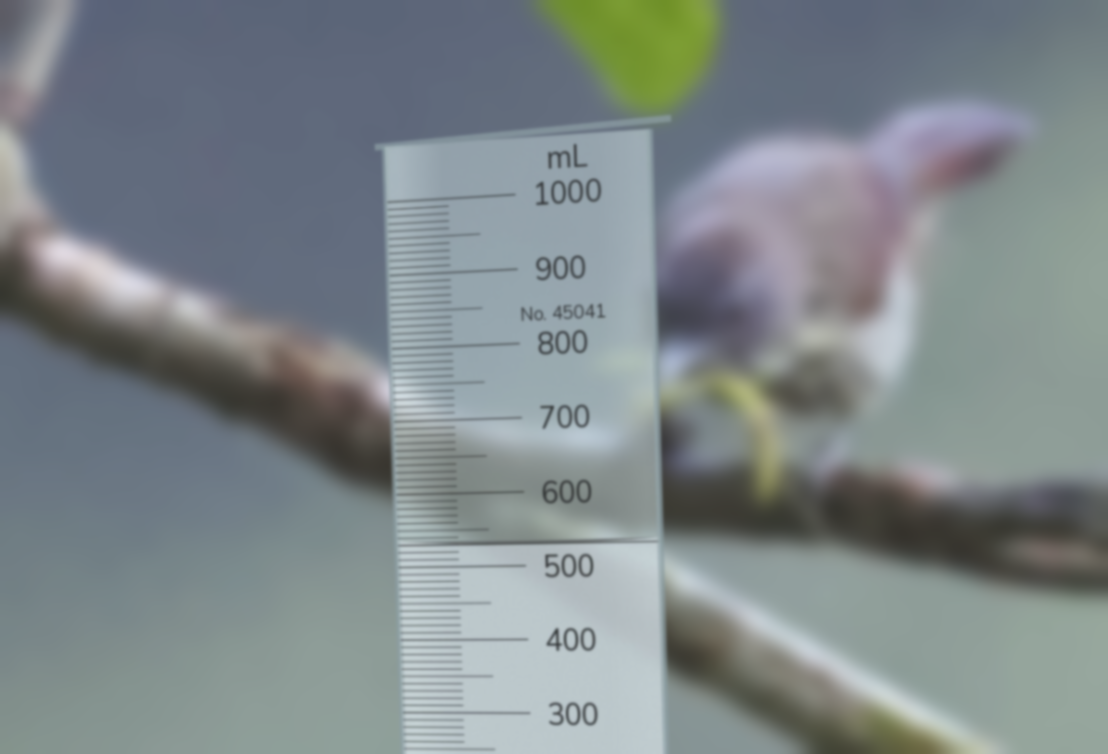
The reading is mL 530
